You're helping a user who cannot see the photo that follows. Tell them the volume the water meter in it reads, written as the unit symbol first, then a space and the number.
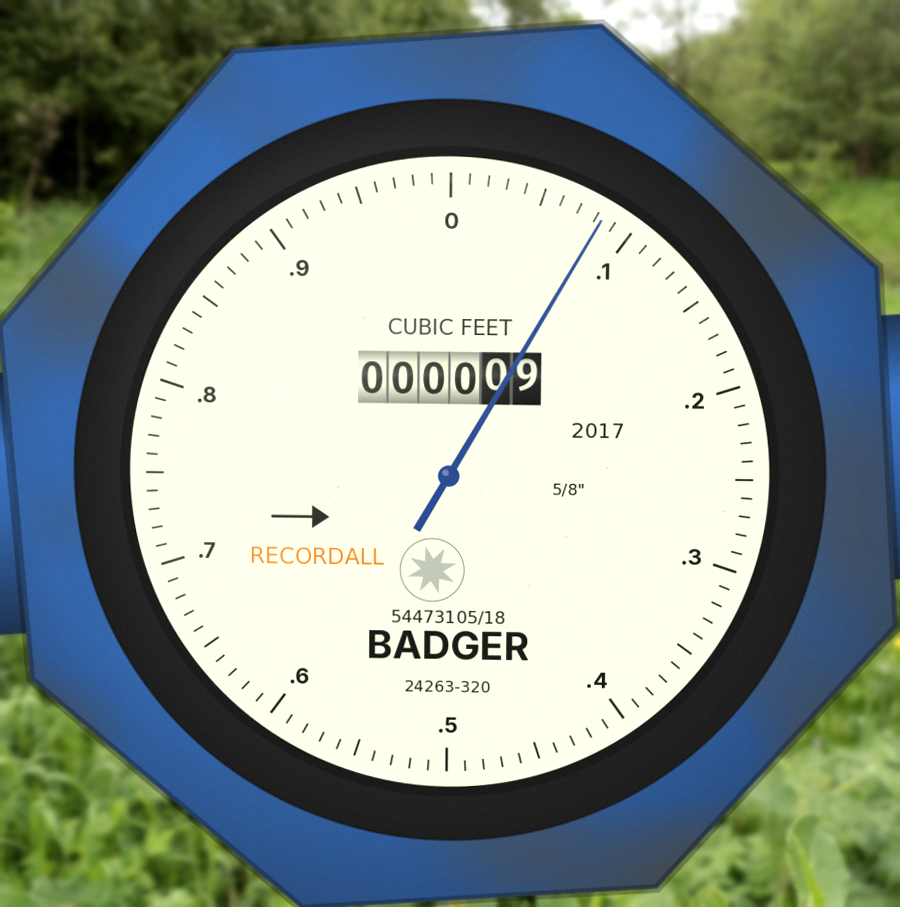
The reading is ft³ 9.08
